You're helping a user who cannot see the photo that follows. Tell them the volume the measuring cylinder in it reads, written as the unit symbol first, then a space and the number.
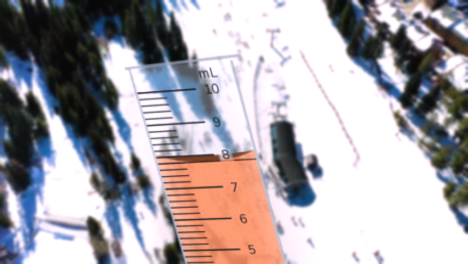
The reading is mL 7.8
